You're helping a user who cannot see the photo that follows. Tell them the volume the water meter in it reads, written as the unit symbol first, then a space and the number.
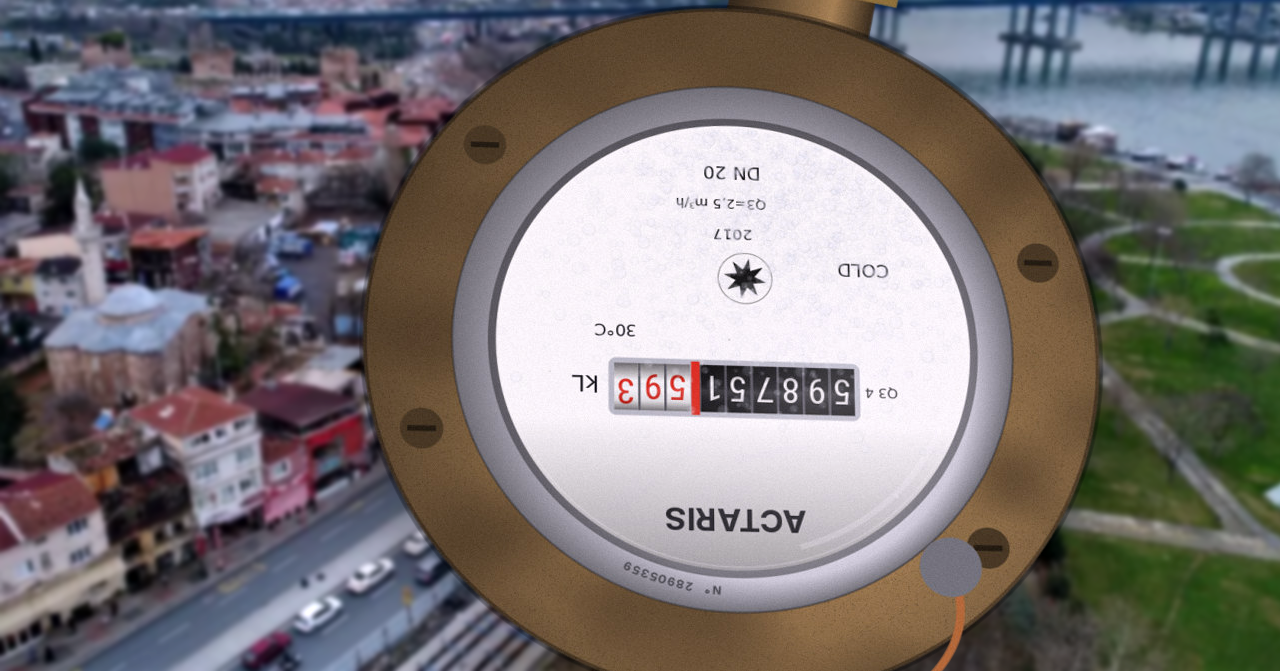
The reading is kL 598751.593
